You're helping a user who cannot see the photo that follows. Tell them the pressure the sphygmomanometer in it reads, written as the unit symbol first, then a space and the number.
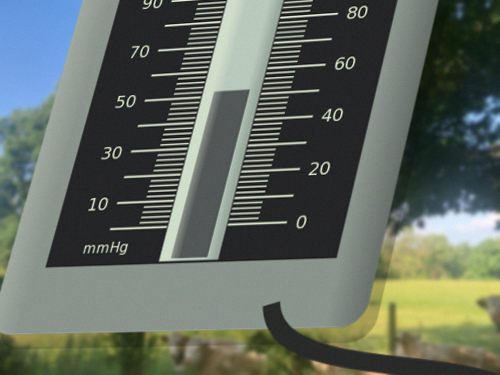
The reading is mmHg 52
